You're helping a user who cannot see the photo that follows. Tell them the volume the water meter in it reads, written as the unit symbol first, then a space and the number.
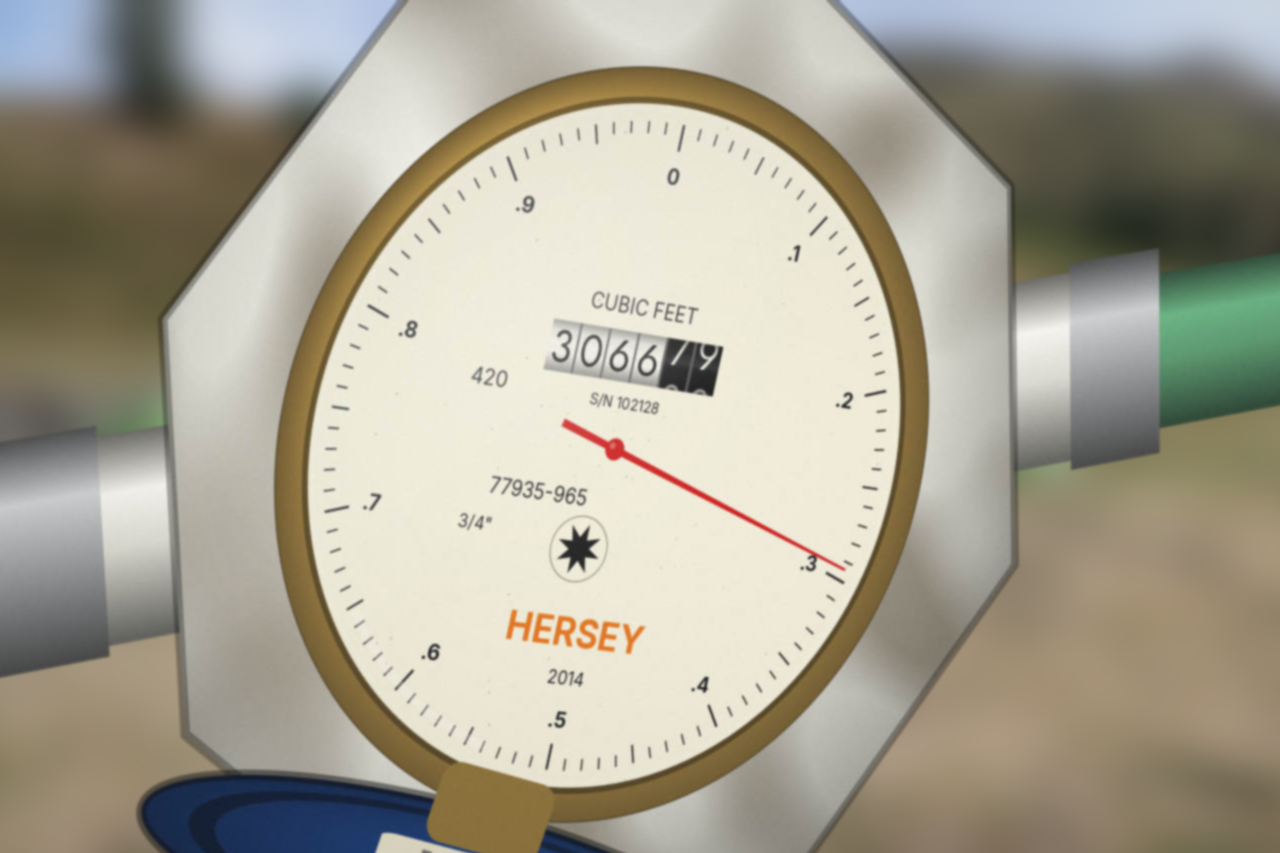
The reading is ft³ 306679.29
